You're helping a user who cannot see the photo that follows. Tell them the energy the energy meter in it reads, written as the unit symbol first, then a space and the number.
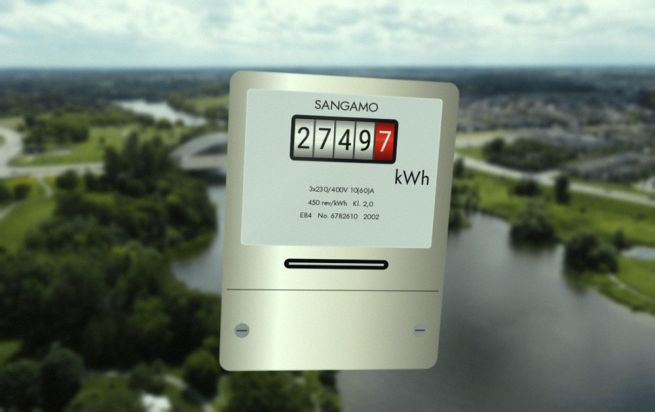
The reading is kWh 2749.7
